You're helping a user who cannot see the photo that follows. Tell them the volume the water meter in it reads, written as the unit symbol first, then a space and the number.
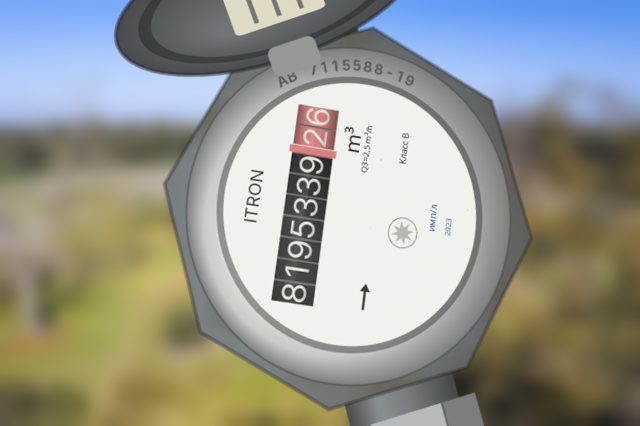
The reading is m³ 8195339.26
